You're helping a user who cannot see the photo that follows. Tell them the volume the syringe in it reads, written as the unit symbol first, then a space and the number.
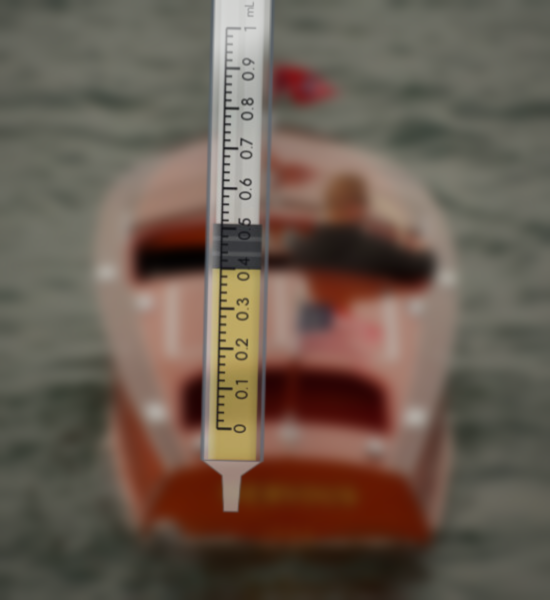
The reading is mL 0.4
